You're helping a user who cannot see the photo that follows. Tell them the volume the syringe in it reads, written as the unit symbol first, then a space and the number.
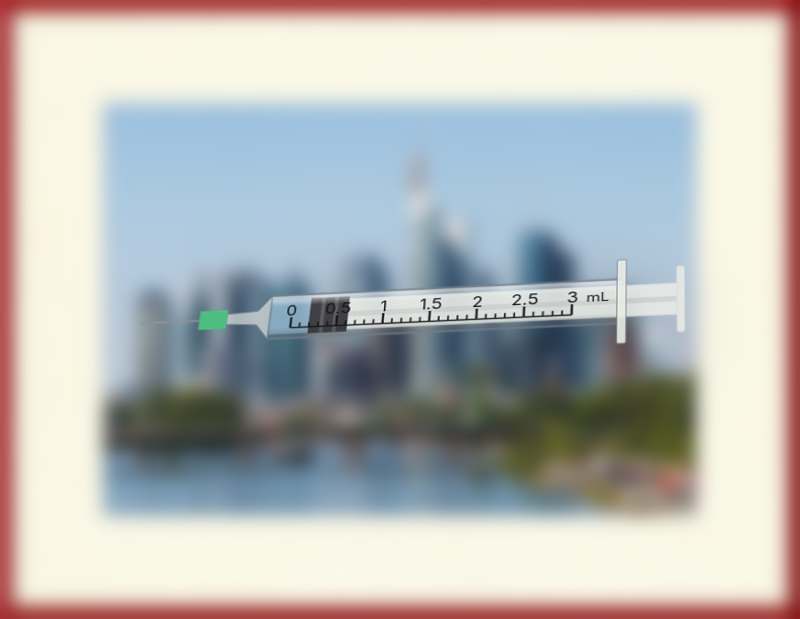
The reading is mL 0.2
